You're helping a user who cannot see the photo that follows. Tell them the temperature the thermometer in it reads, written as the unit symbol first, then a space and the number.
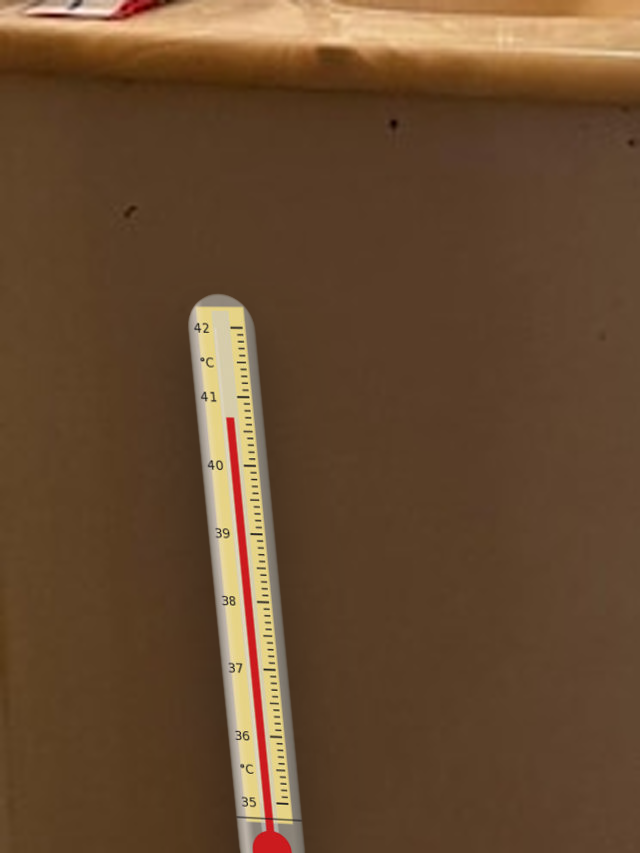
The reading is °C 40.7
